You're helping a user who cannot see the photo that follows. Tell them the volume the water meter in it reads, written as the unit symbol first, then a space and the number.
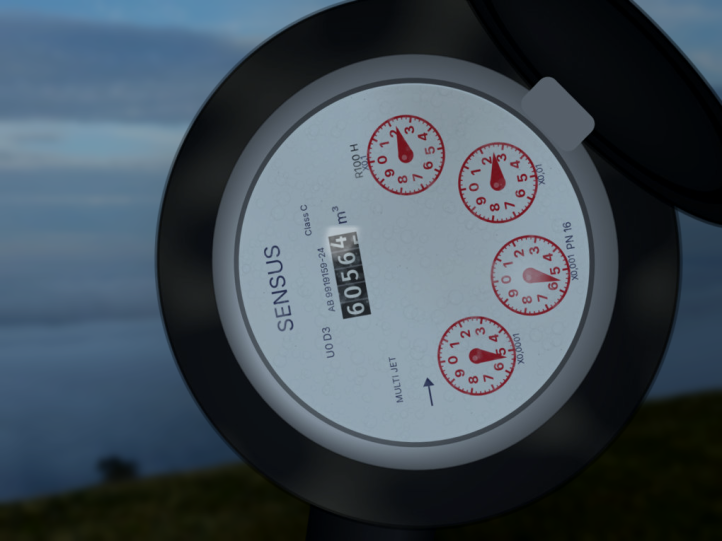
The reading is m³ 60564.2255
